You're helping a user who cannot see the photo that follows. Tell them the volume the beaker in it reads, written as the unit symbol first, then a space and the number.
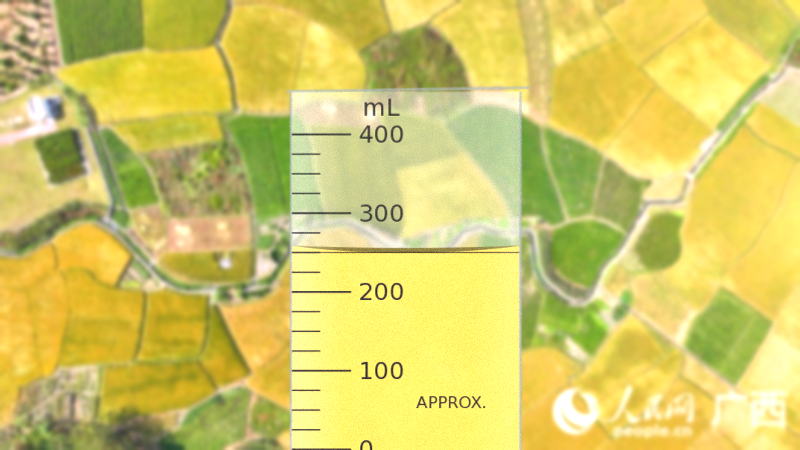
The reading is mL 250
